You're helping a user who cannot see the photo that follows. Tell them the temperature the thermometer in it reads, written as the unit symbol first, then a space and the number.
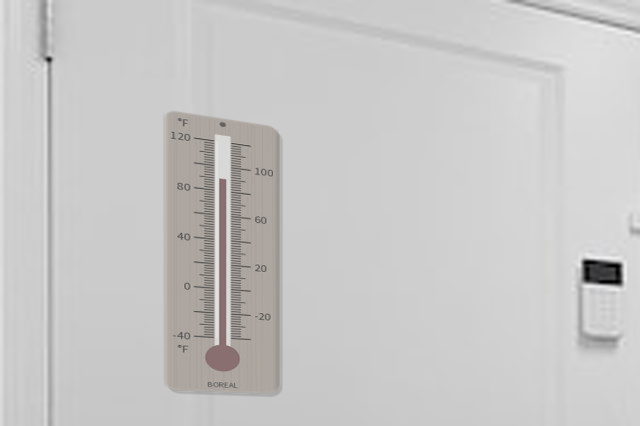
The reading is °F 90
